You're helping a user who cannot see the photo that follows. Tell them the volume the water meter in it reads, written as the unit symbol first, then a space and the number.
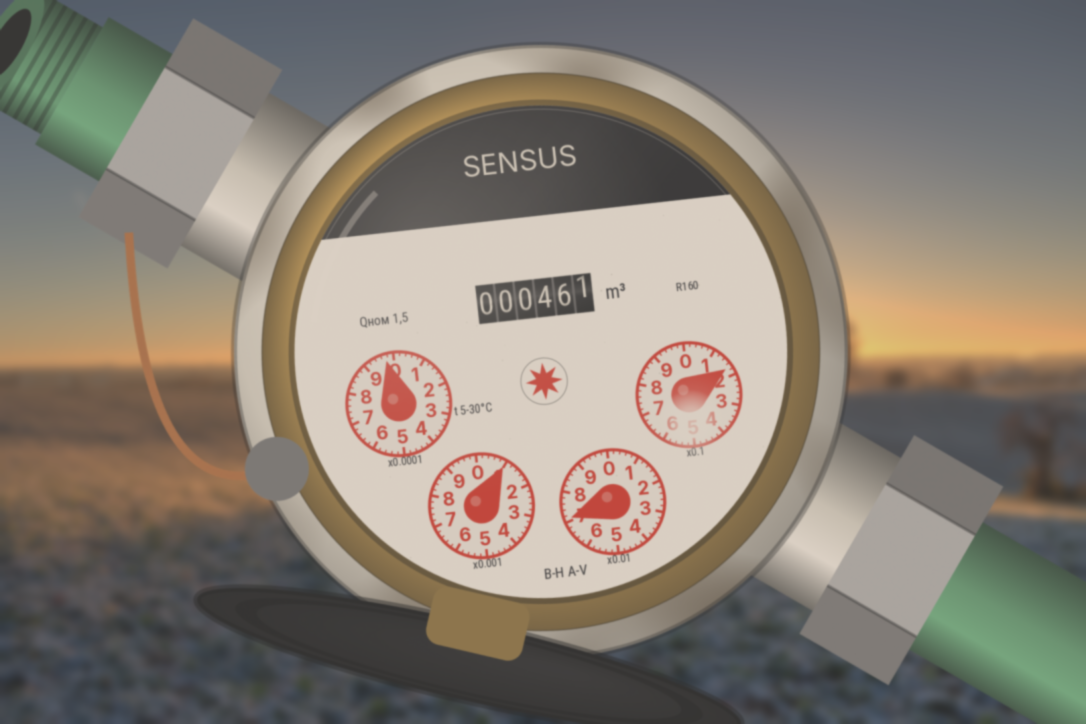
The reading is m³ 461.1709
